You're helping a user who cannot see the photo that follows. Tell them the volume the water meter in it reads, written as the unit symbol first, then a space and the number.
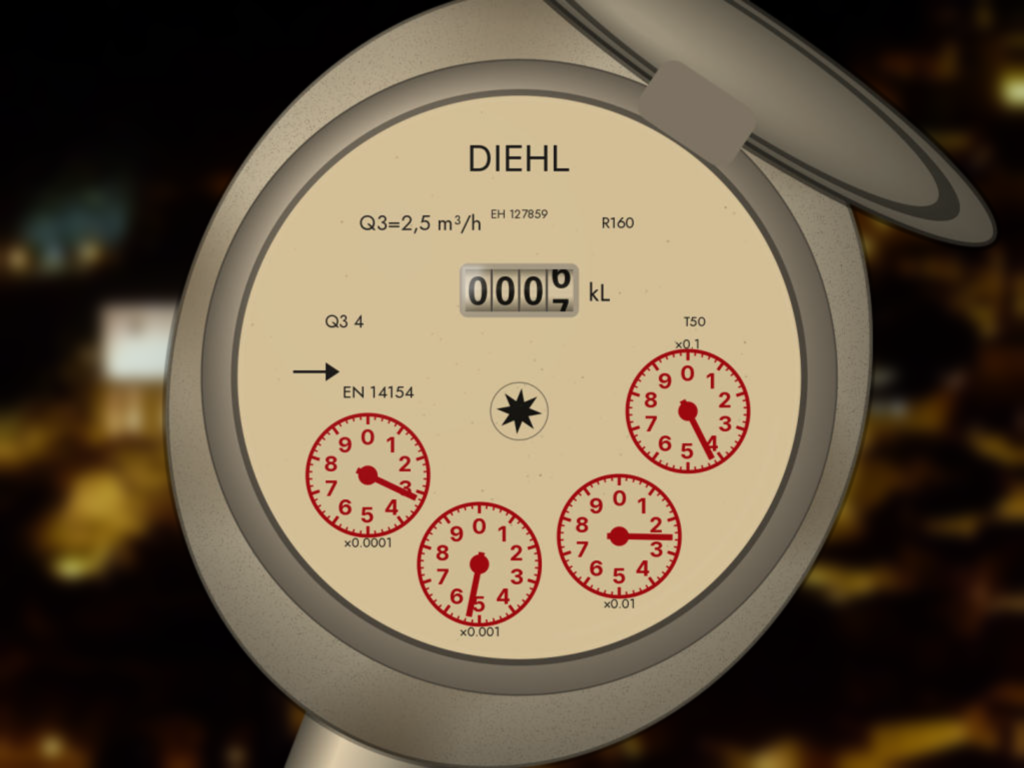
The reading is kL 6.4253
